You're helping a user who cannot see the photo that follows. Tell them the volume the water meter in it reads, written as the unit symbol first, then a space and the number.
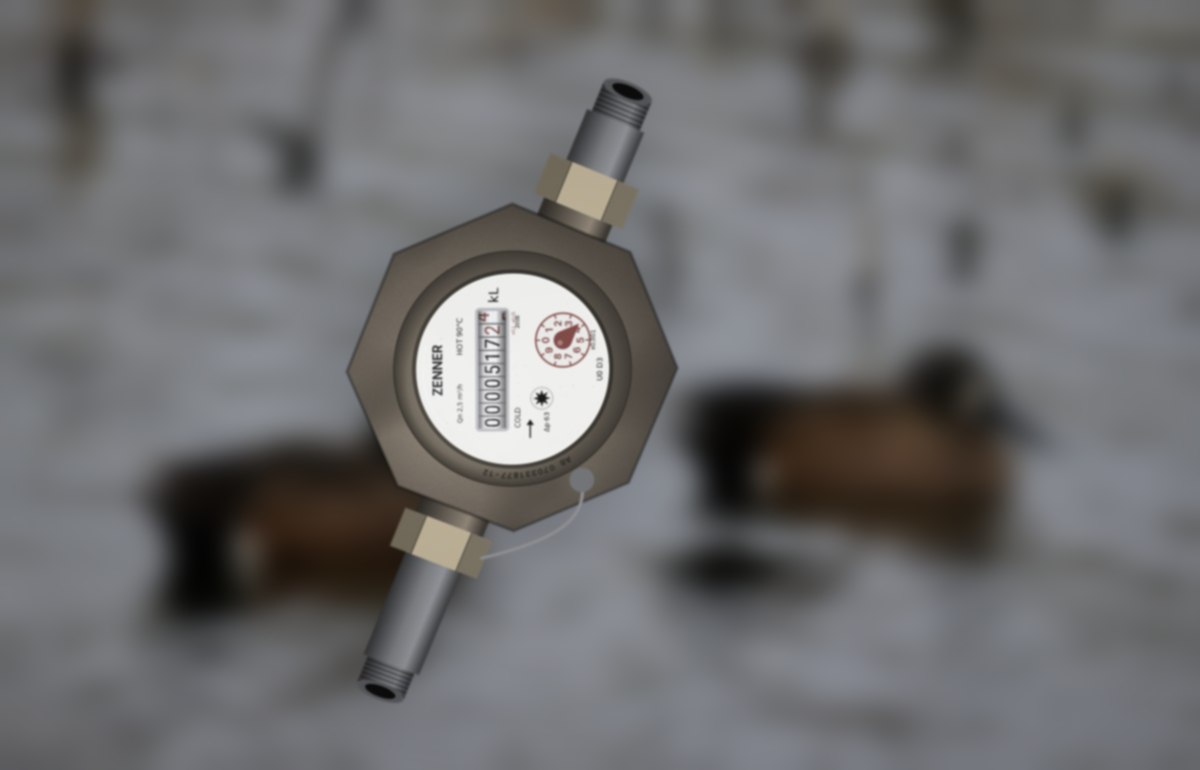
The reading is kL 517.243
